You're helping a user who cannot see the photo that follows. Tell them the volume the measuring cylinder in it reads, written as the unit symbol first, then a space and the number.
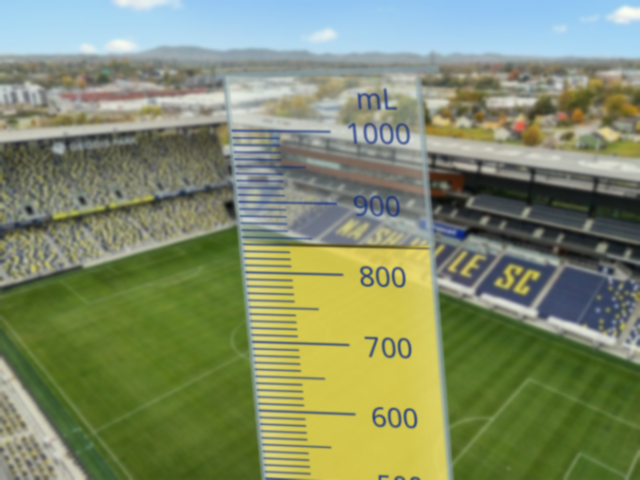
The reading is mL 840
